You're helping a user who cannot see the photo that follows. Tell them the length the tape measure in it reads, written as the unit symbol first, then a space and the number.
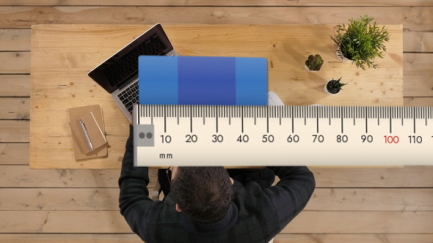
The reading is mm 50
